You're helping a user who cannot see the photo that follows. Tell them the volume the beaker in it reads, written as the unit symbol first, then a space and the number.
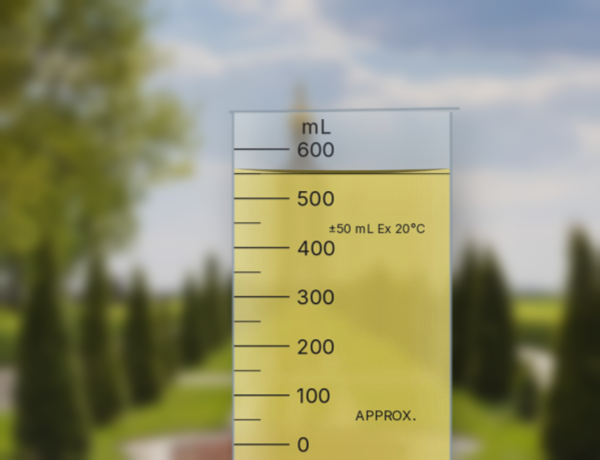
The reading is mL 550
